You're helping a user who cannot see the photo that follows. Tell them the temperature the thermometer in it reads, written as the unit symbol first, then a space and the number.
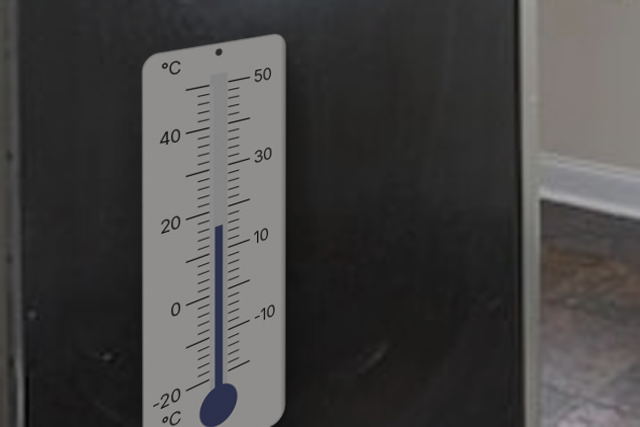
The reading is °C 16
